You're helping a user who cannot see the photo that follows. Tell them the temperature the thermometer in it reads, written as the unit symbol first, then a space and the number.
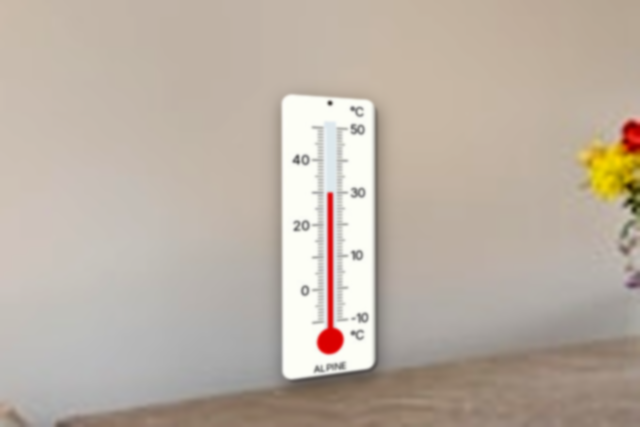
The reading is °C 30
